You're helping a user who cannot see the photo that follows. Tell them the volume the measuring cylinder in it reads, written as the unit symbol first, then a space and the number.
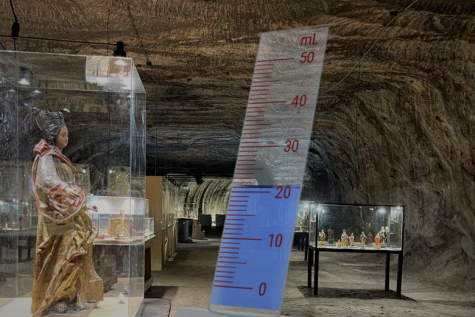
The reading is mL 21
